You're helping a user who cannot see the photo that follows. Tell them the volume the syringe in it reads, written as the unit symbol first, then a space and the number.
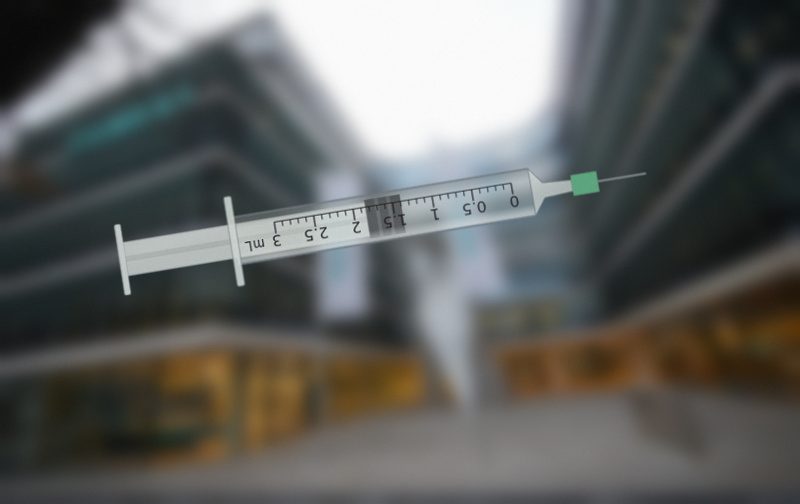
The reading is mL 1.4
